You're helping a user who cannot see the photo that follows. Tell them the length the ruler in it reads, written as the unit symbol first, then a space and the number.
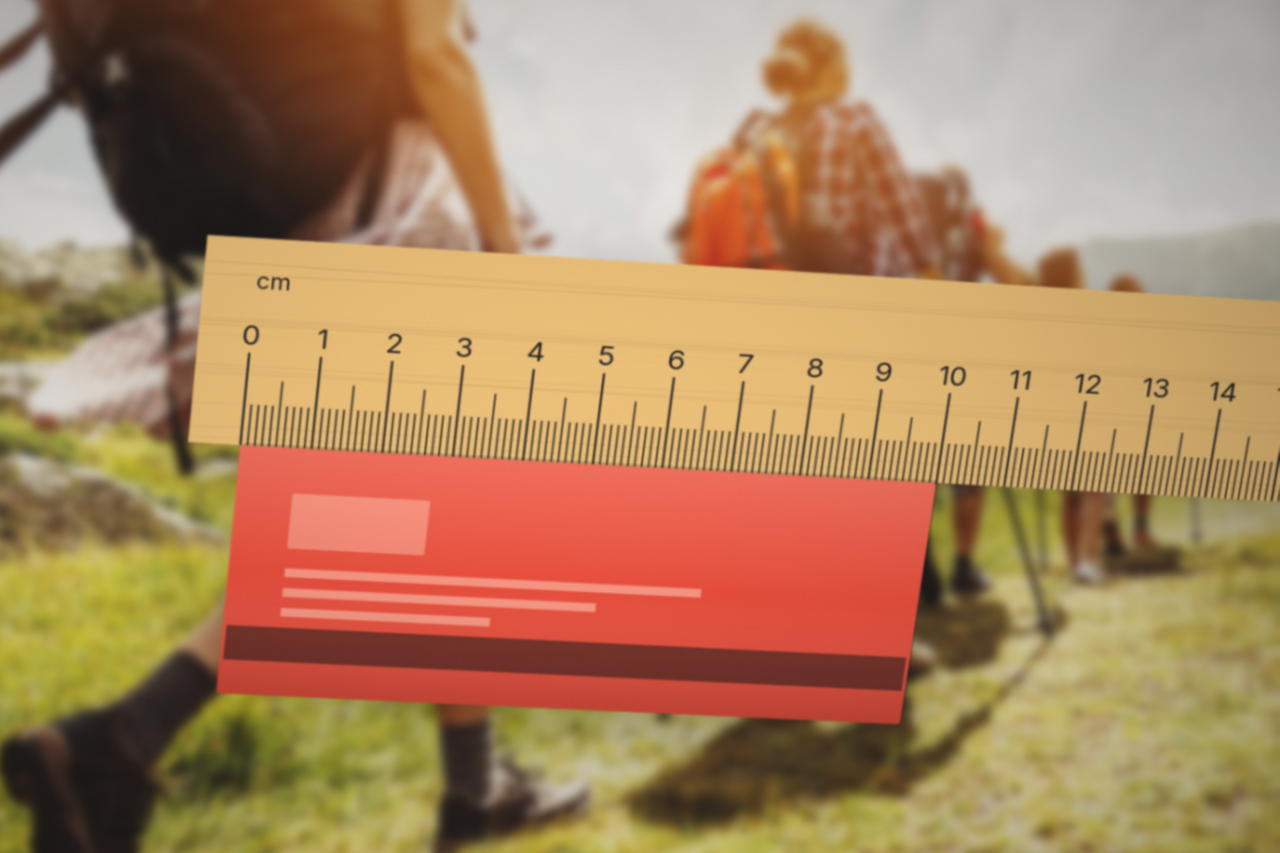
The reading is cm 10
